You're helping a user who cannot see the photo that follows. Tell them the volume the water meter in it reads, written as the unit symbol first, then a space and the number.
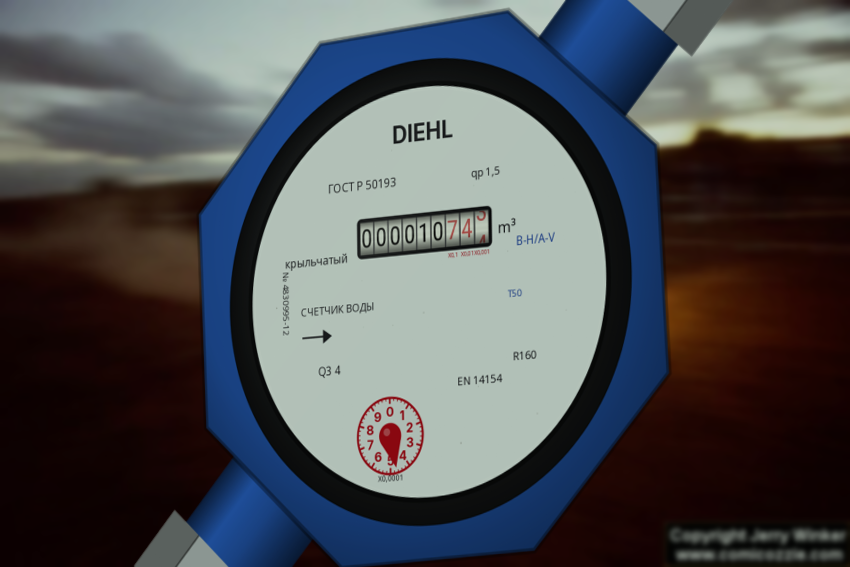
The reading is m³ 10.7434
